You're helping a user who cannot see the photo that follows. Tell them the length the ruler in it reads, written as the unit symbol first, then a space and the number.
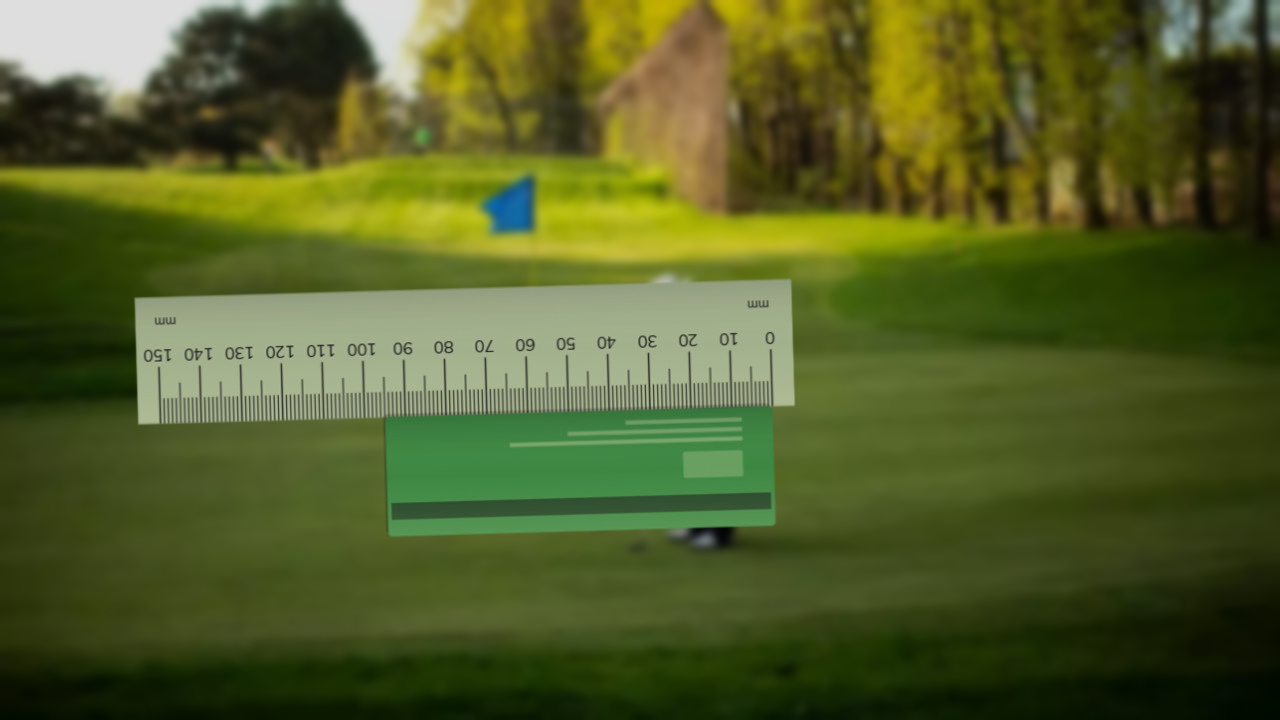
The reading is mm 95
